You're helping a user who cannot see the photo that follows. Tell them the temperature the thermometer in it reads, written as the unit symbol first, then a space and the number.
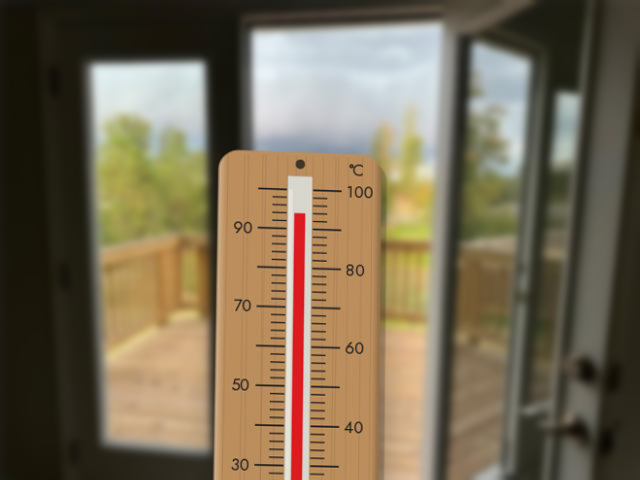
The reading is °C 94
